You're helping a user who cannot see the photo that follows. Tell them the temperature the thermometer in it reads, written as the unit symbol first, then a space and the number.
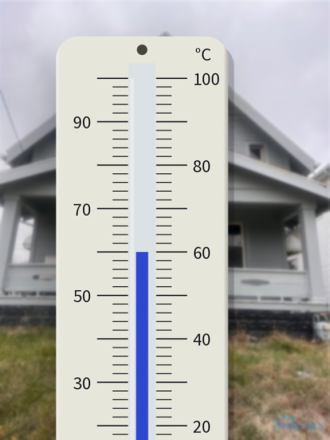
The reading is °C 60
